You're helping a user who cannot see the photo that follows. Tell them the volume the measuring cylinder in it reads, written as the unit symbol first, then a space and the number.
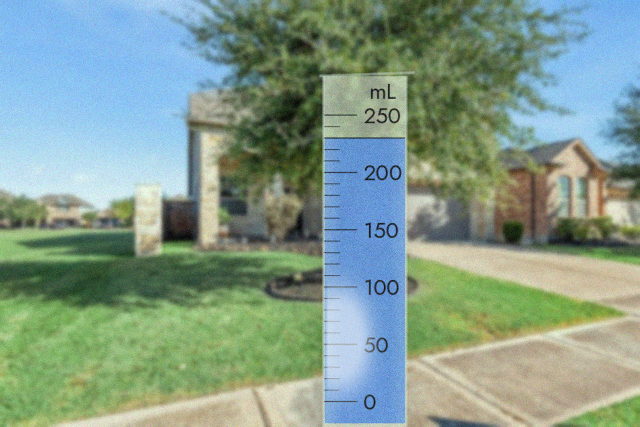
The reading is mL 230
